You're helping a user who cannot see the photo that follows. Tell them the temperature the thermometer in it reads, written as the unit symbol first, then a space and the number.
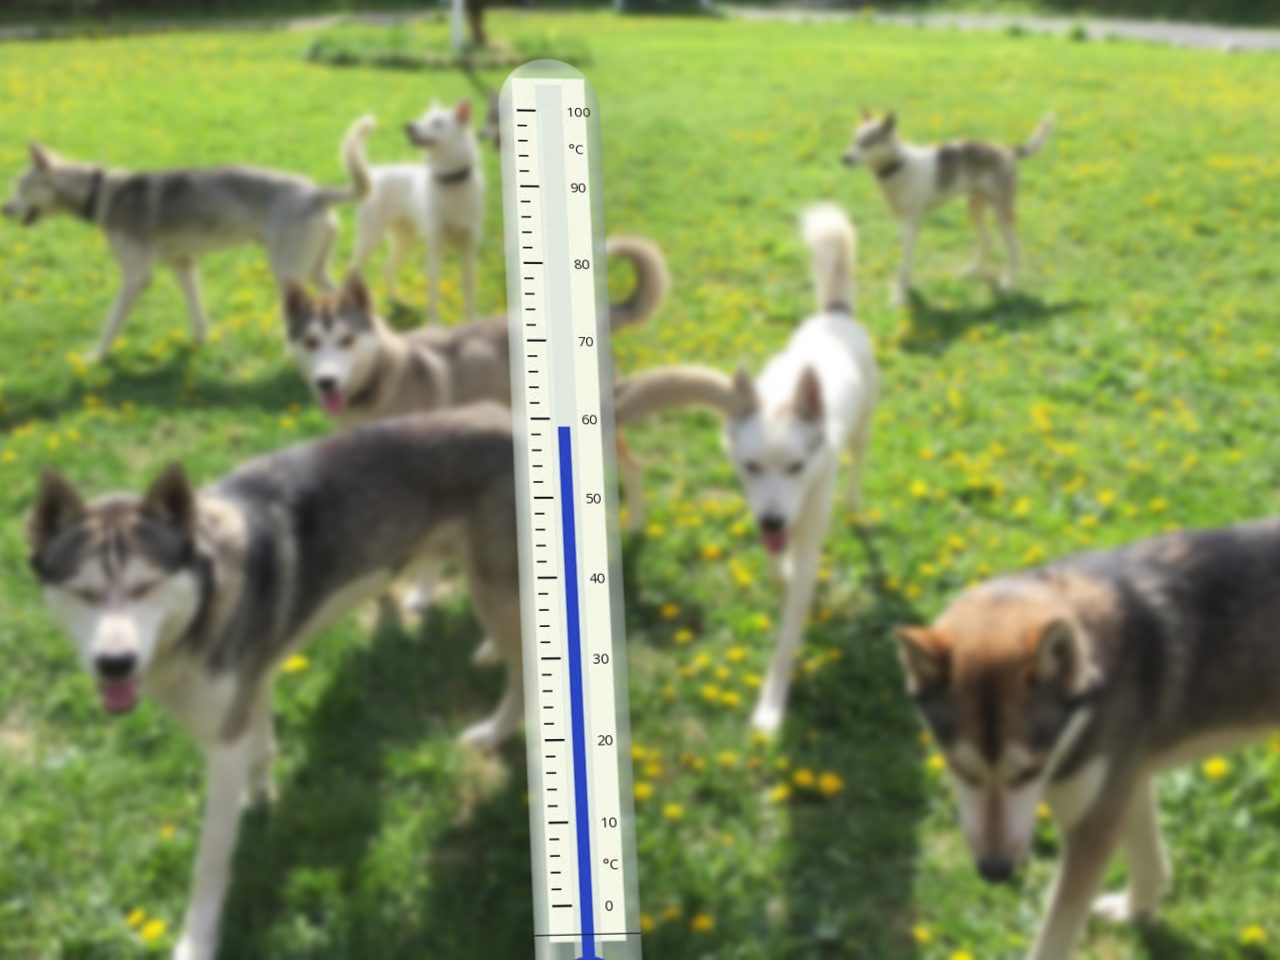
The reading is °C 59
